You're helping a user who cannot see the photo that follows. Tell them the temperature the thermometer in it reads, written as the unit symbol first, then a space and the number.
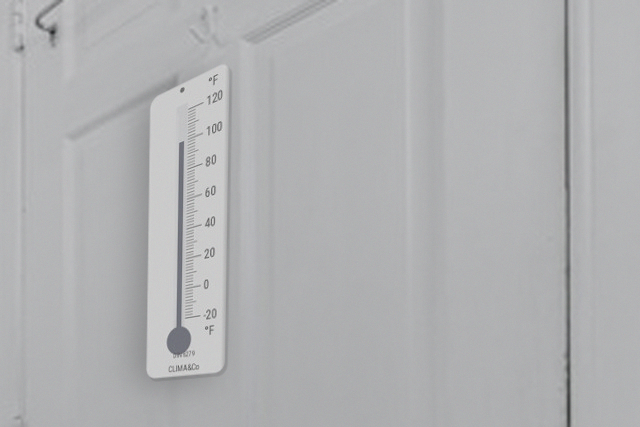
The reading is °F 100
